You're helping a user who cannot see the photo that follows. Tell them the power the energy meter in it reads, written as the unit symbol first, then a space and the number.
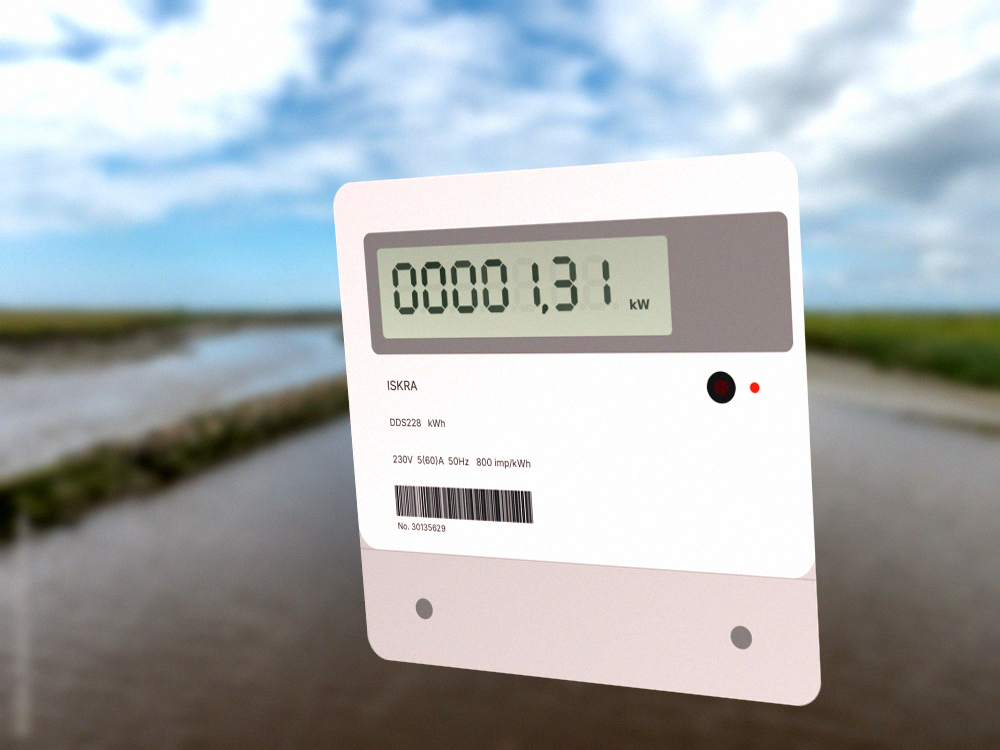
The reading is kW 1.31
